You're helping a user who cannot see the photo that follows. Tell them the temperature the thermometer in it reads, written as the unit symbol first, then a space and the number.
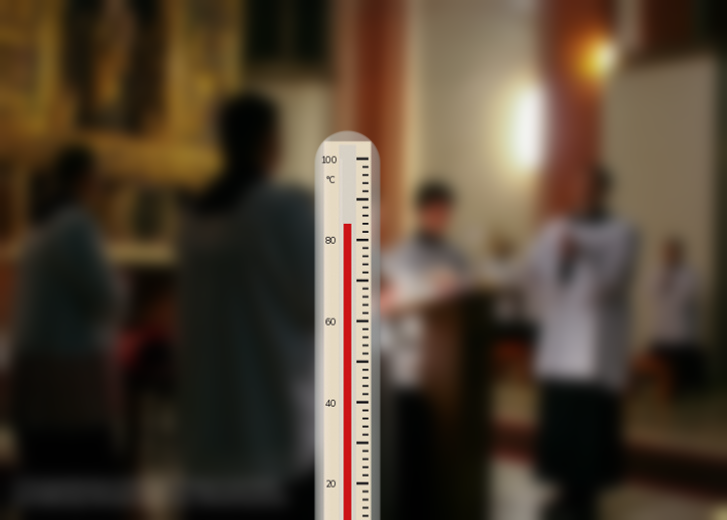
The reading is °C 84
